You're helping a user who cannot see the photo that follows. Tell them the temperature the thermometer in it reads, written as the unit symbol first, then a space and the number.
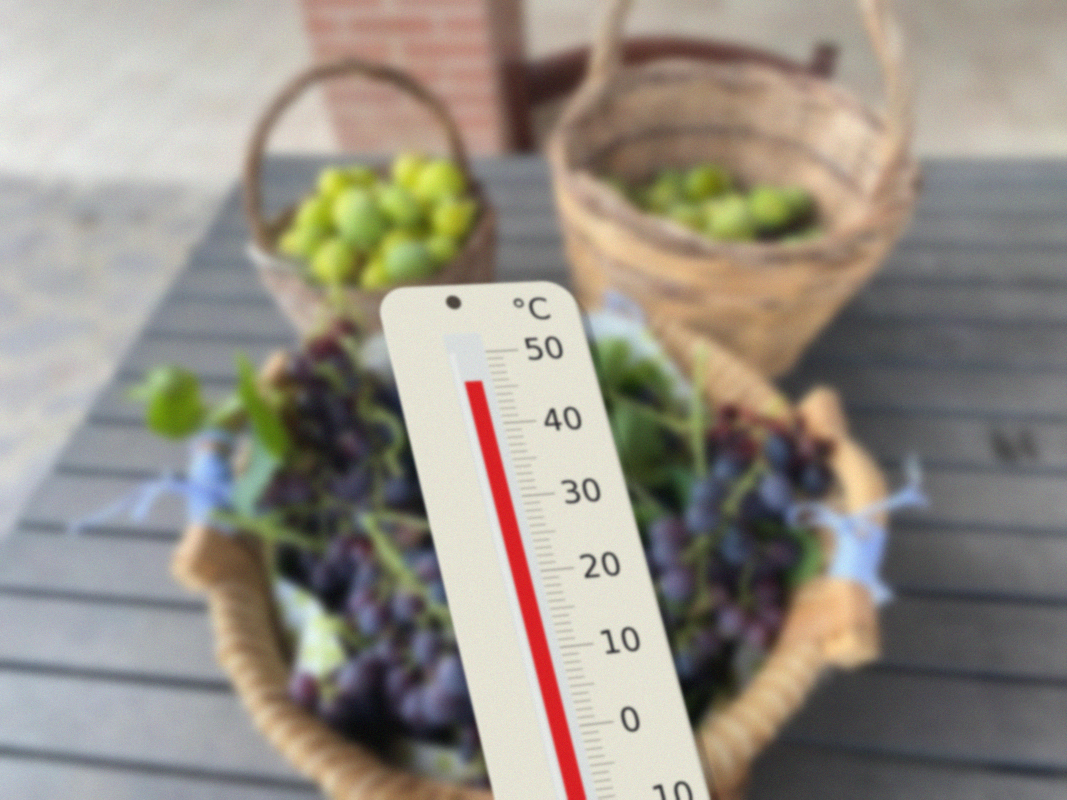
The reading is °C 46
